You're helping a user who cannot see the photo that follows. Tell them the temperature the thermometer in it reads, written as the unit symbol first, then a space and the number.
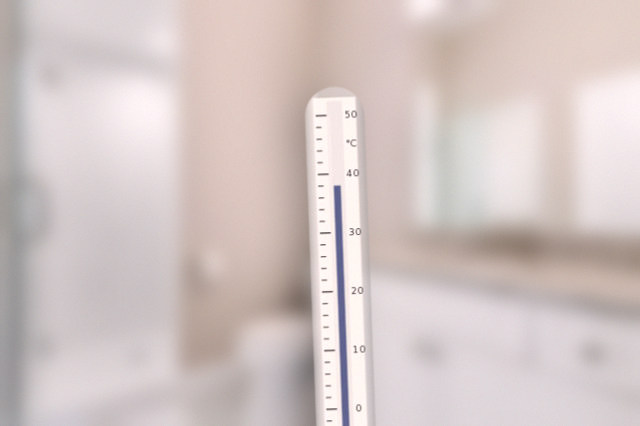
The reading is °C 38
